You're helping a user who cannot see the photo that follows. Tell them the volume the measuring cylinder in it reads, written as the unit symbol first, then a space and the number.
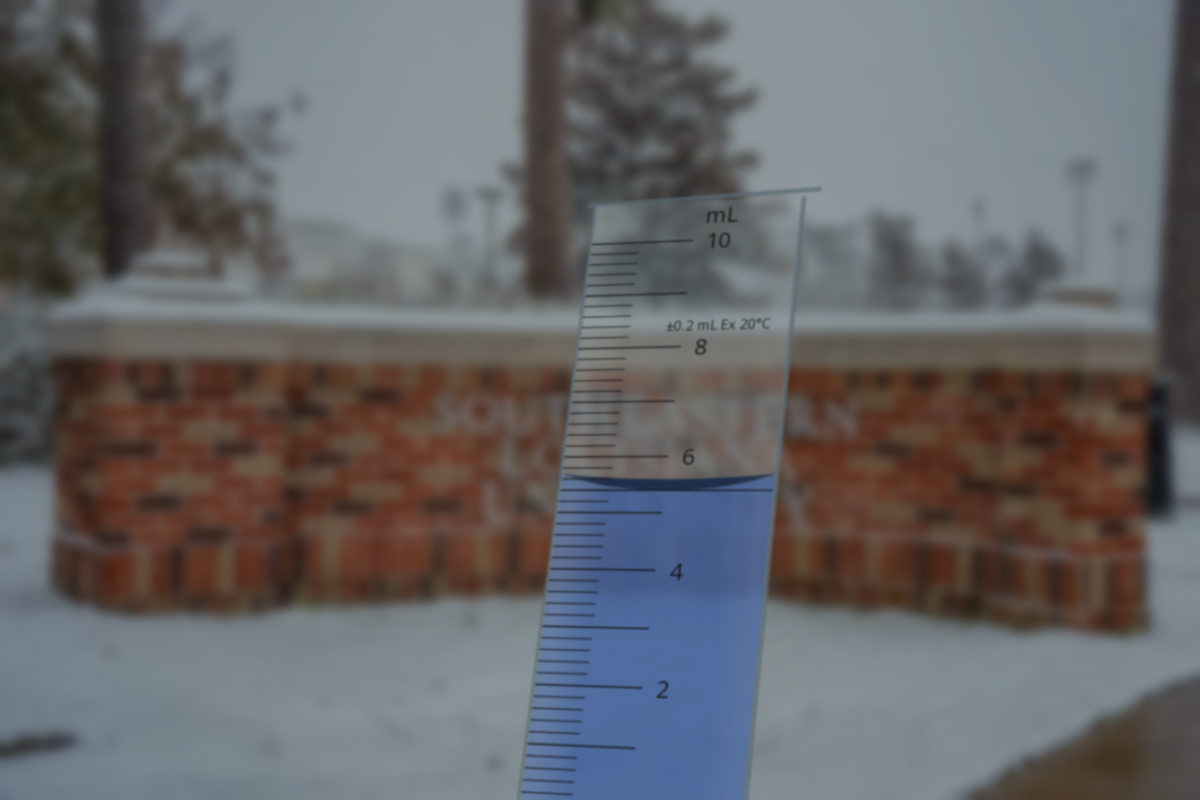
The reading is mL 5.4
